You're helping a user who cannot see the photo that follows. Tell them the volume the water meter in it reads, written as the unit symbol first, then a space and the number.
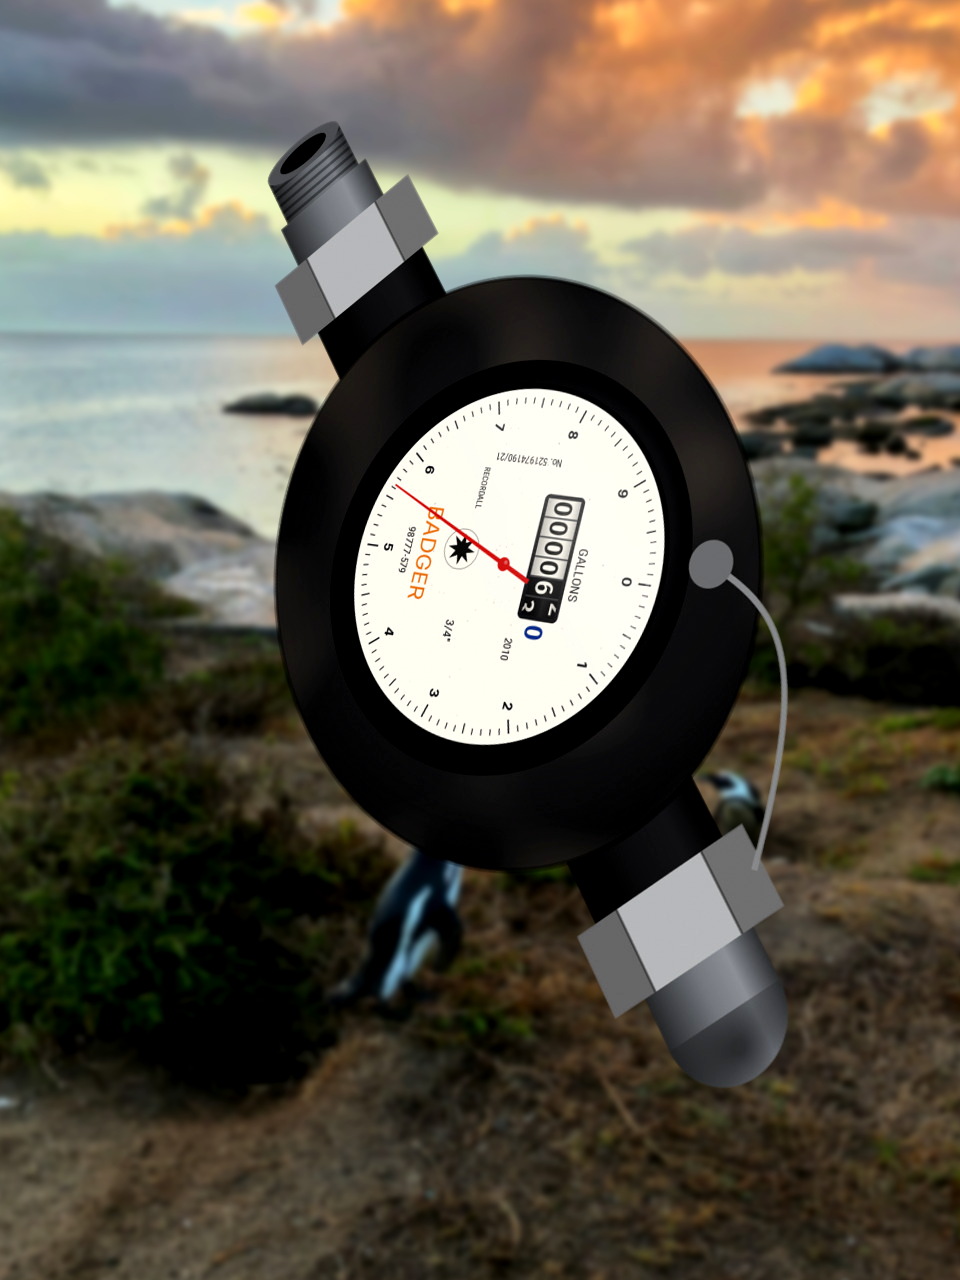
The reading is gal 625.6
